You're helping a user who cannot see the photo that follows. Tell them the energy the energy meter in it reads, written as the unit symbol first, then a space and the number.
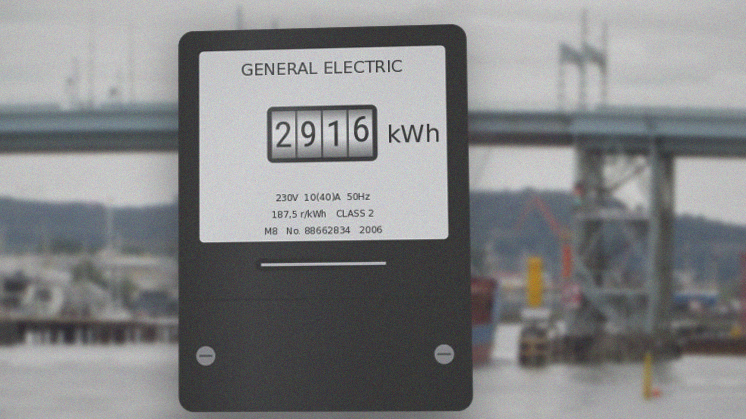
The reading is kWh 2916
